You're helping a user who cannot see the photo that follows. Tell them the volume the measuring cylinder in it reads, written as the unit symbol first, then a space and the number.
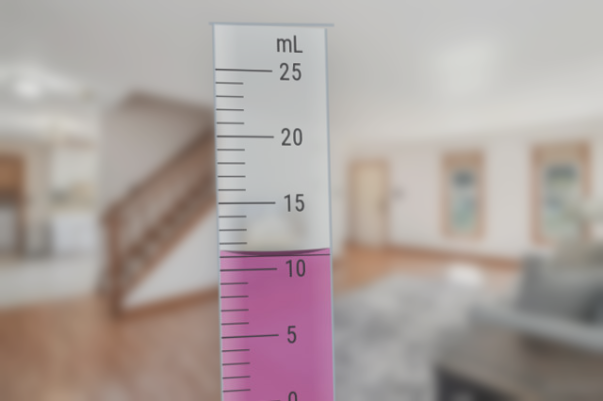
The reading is mL 11
